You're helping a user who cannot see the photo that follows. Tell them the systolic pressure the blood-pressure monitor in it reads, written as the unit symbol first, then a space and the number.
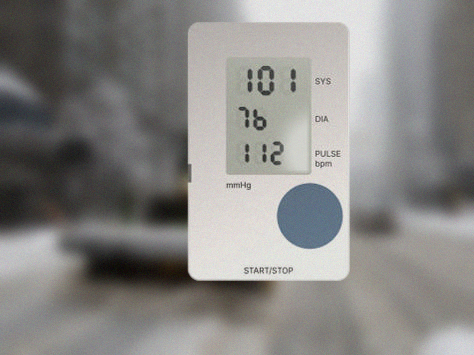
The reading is mmHg 101
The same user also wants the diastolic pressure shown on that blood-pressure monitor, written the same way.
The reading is mmHg 76
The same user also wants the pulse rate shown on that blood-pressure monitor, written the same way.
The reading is bpm 112
